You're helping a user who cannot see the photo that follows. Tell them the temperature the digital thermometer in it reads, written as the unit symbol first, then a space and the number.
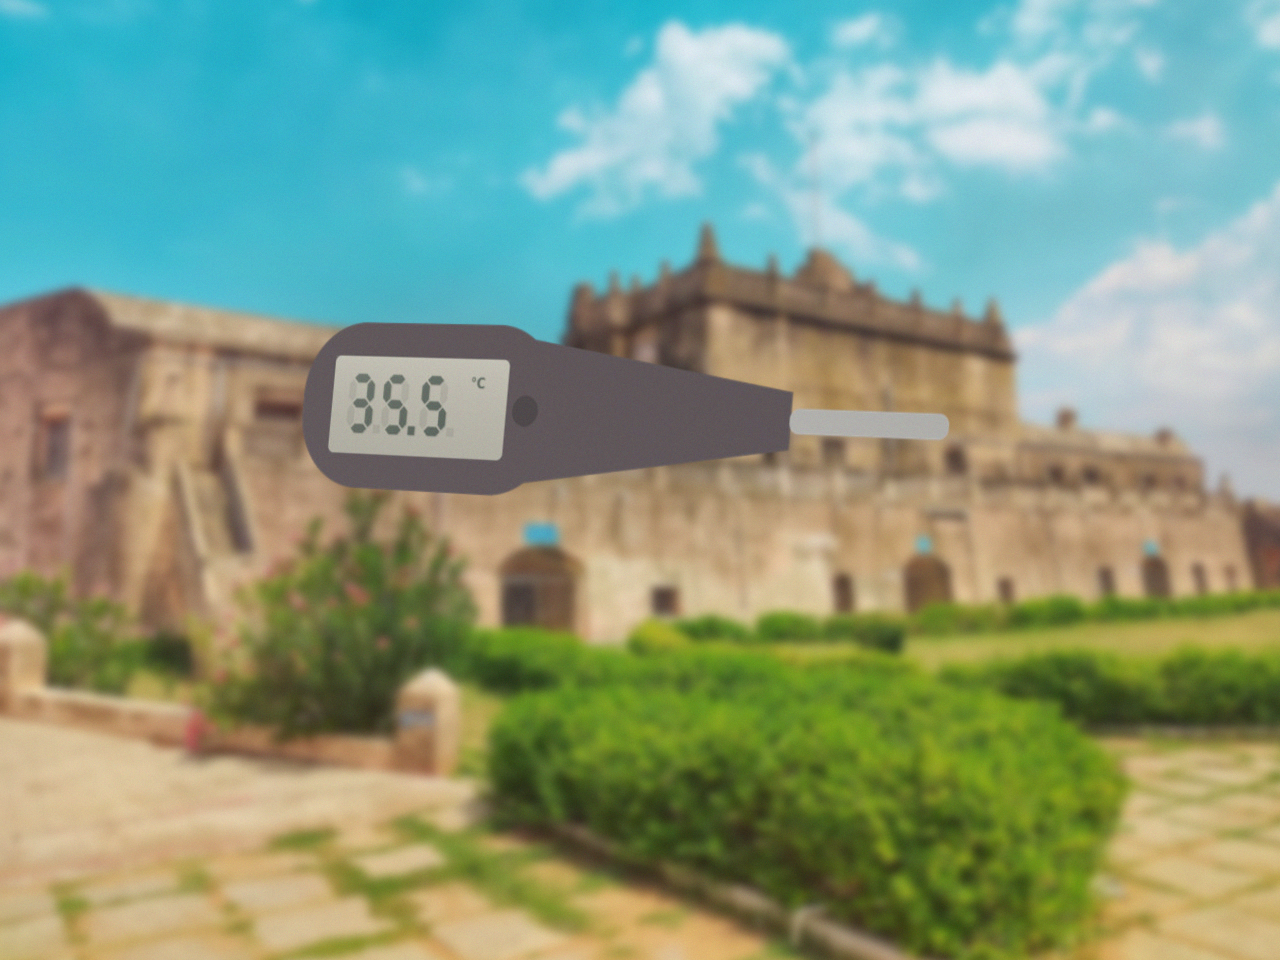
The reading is °C 35.5
